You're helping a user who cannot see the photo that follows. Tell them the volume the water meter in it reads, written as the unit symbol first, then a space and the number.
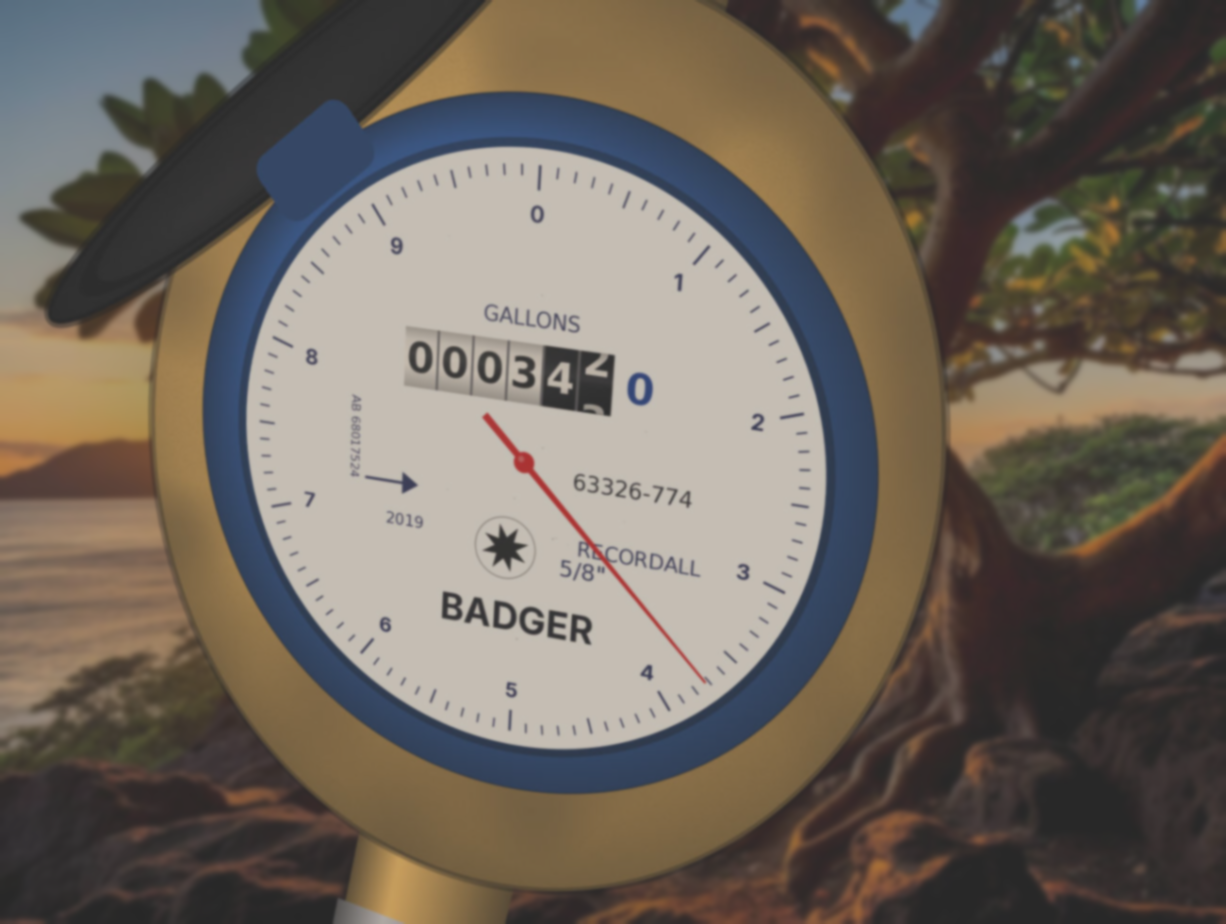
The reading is gal 3423.7
